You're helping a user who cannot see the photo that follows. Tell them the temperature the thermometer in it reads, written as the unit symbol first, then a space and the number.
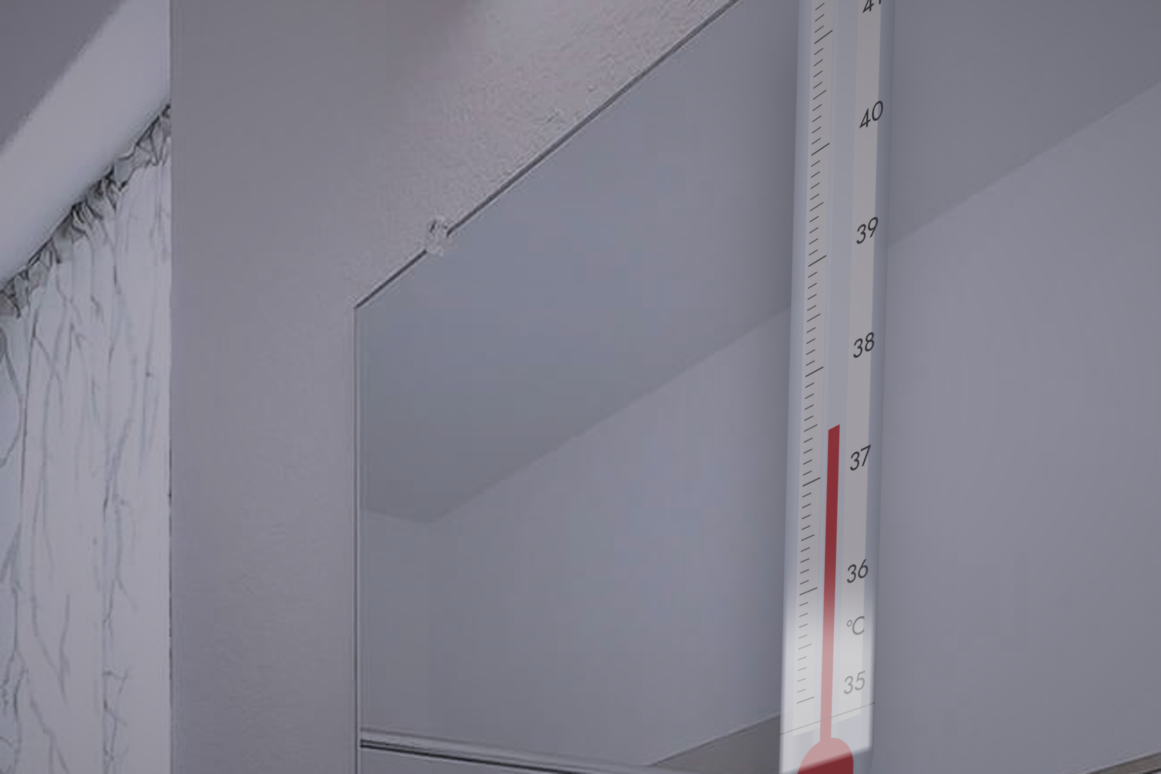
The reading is °C 37.4
